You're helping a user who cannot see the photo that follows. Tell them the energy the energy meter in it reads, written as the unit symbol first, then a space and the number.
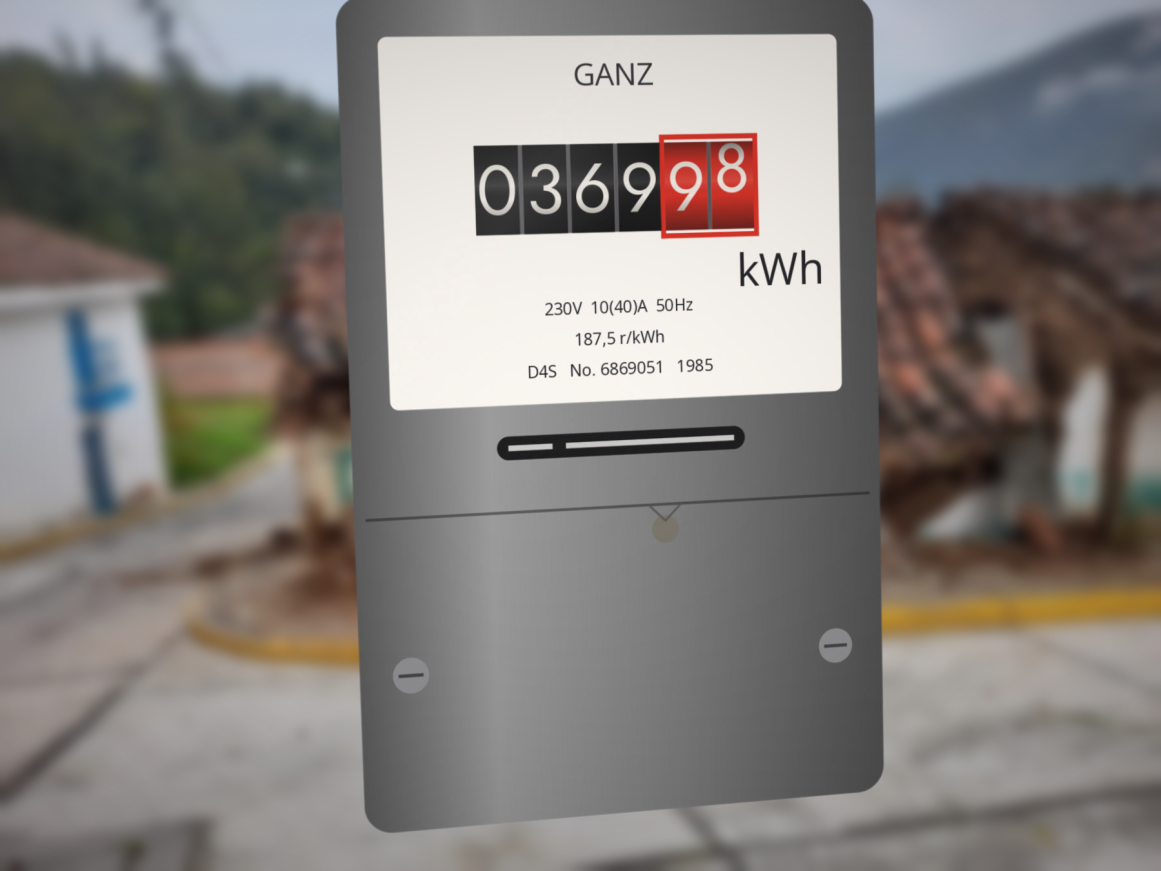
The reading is kWh 369.98
